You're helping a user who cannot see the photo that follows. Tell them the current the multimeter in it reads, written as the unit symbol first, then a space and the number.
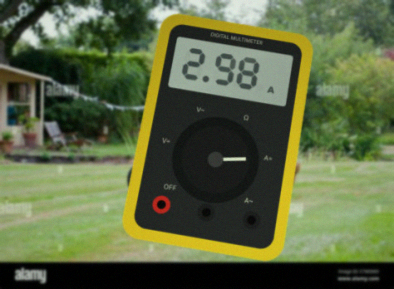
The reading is A 2.98
